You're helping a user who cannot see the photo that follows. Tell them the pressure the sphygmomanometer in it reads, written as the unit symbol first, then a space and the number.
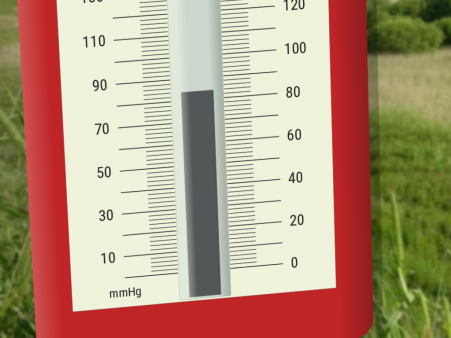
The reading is mmHg 84
